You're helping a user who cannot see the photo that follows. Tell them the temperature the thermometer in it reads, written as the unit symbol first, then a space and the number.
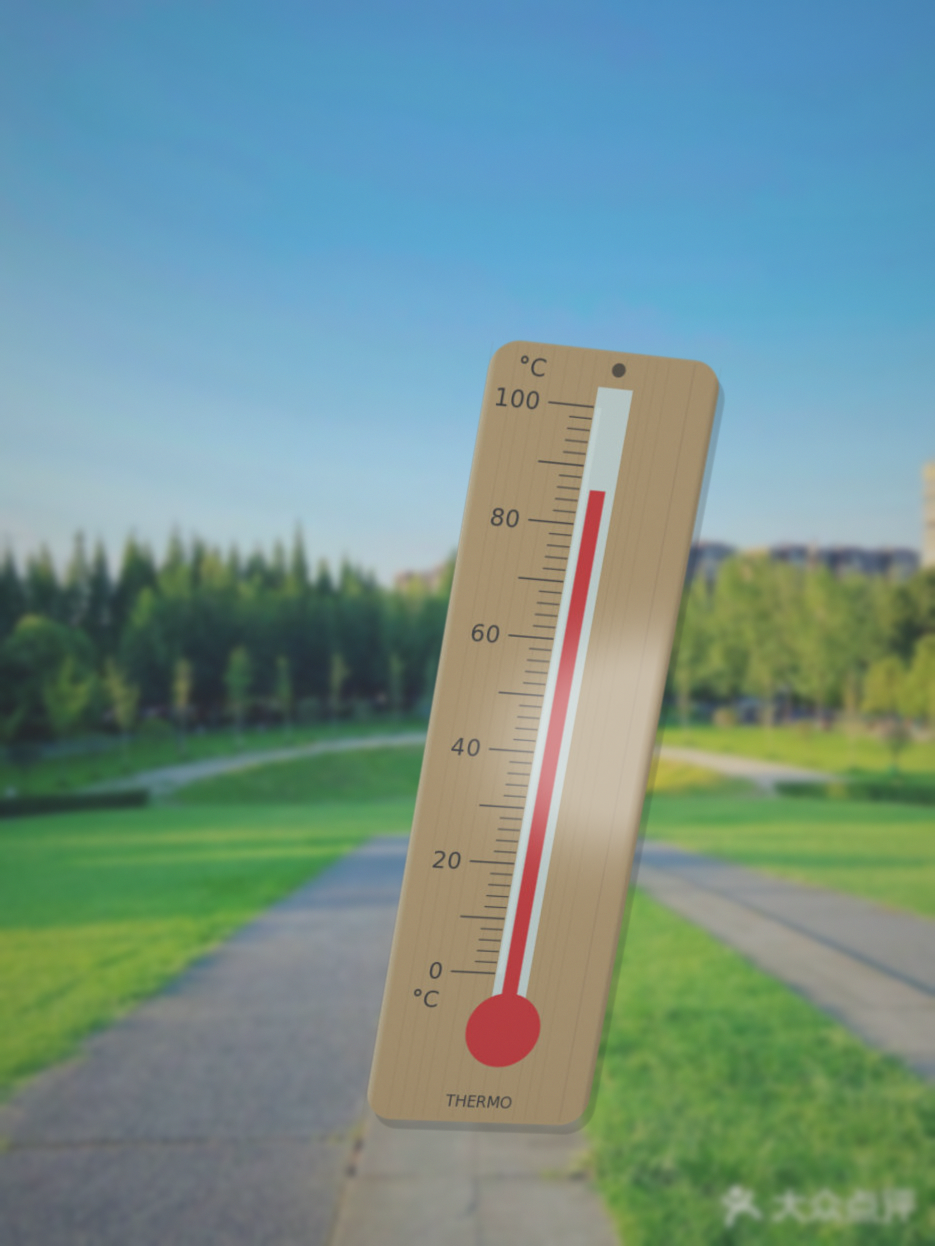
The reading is °C 86
